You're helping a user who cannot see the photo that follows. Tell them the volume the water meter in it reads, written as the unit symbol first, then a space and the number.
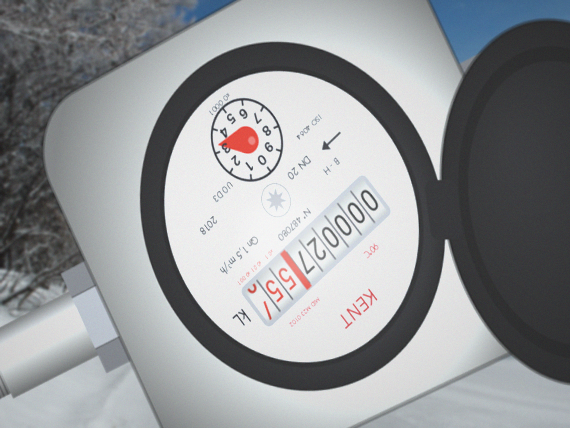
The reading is kL 27.5573
